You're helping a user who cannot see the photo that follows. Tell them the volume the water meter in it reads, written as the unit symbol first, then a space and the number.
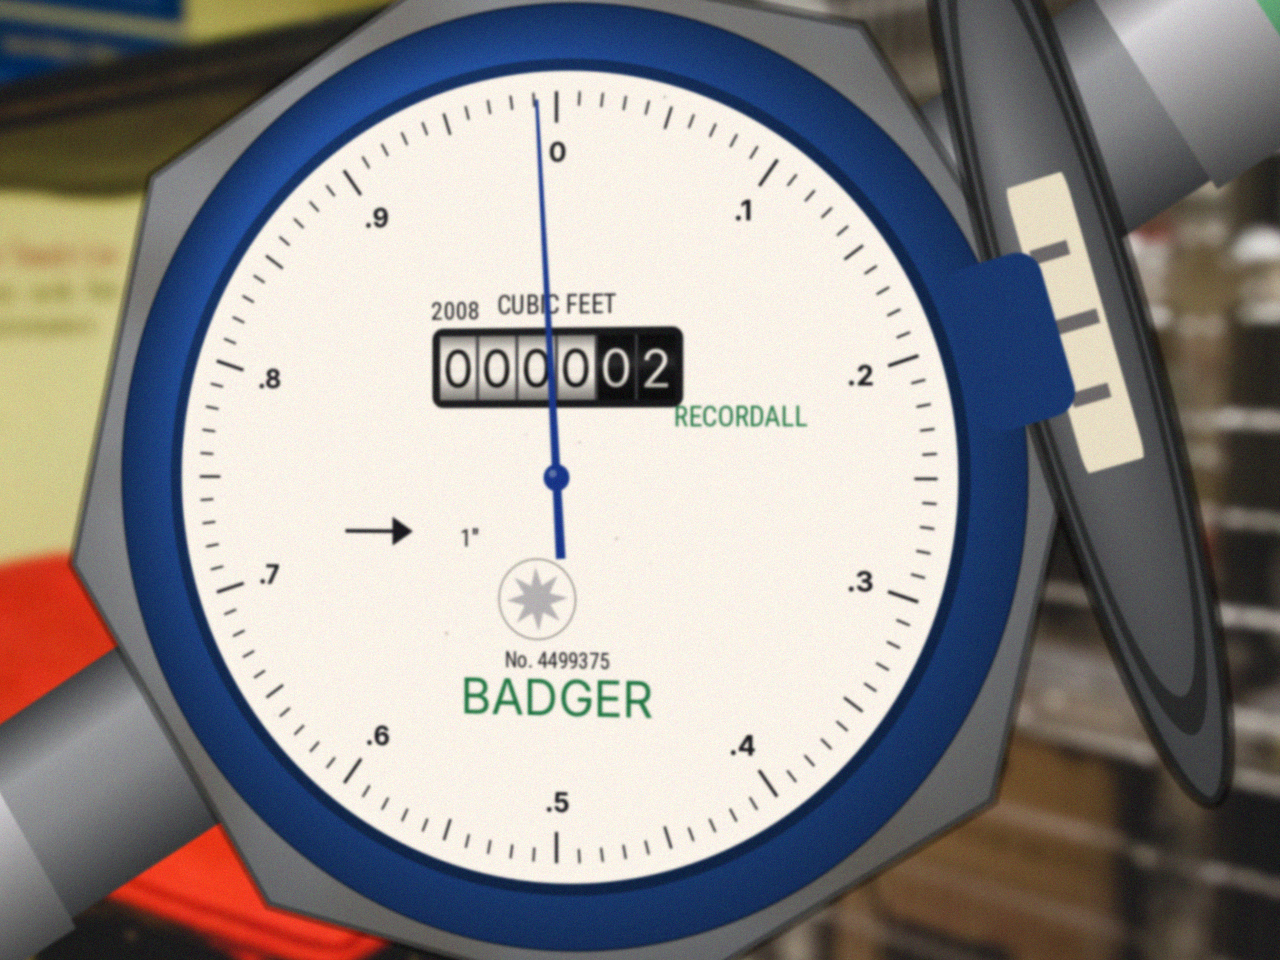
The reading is ft³ 1.99
